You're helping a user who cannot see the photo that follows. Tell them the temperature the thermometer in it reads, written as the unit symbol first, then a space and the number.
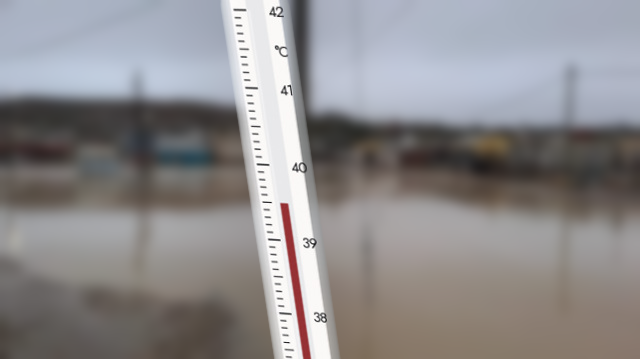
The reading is °C 39.5
